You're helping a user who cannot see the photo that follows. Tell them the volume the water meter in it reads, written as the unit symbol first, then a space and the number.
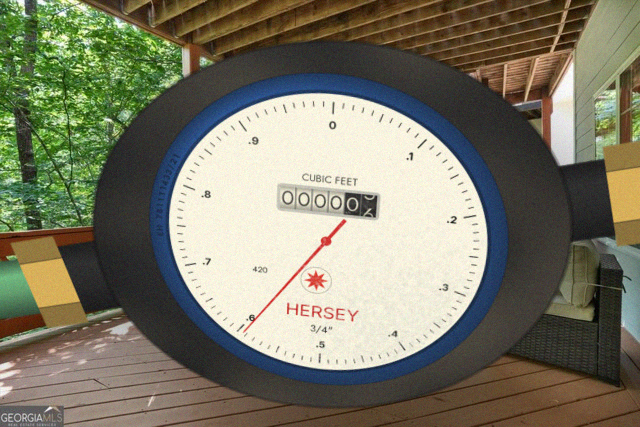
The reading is ft³ 5.59
